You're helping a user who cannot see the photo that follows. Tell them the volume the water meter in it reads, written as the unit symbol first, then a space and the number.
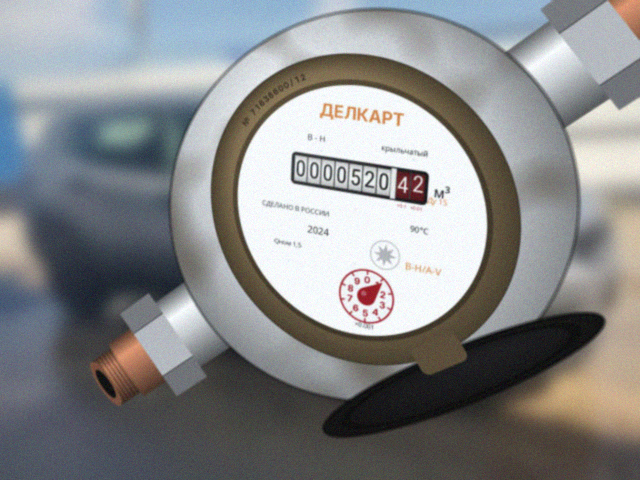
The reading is m³ 520.421
